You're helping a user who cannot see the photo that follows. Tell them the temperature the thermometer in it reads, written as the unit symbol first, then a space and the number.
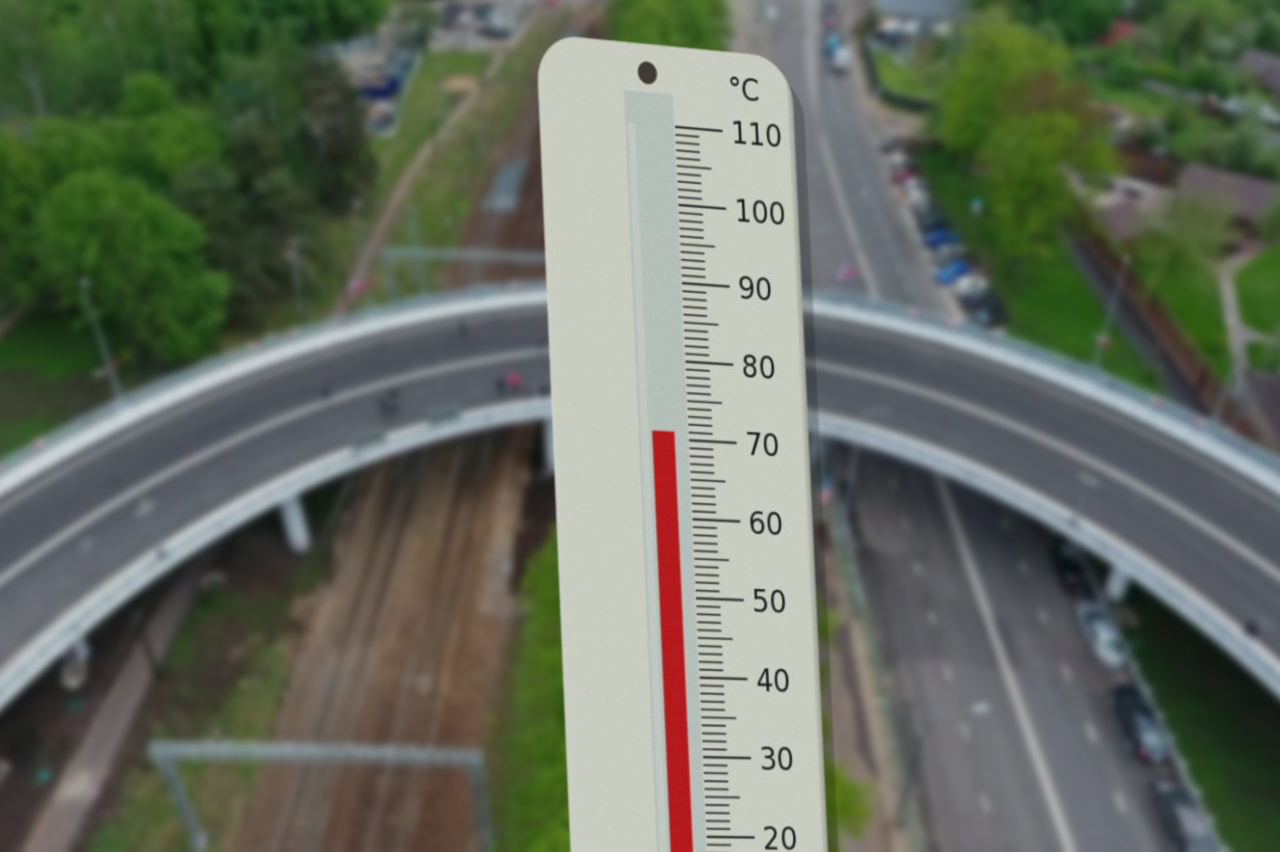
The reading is °C 71
